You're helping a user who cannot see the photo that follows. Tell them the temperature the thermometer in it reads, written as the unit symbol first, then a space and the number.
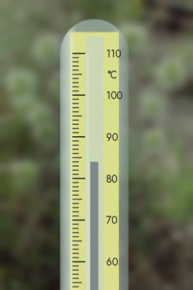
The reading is °C 84
